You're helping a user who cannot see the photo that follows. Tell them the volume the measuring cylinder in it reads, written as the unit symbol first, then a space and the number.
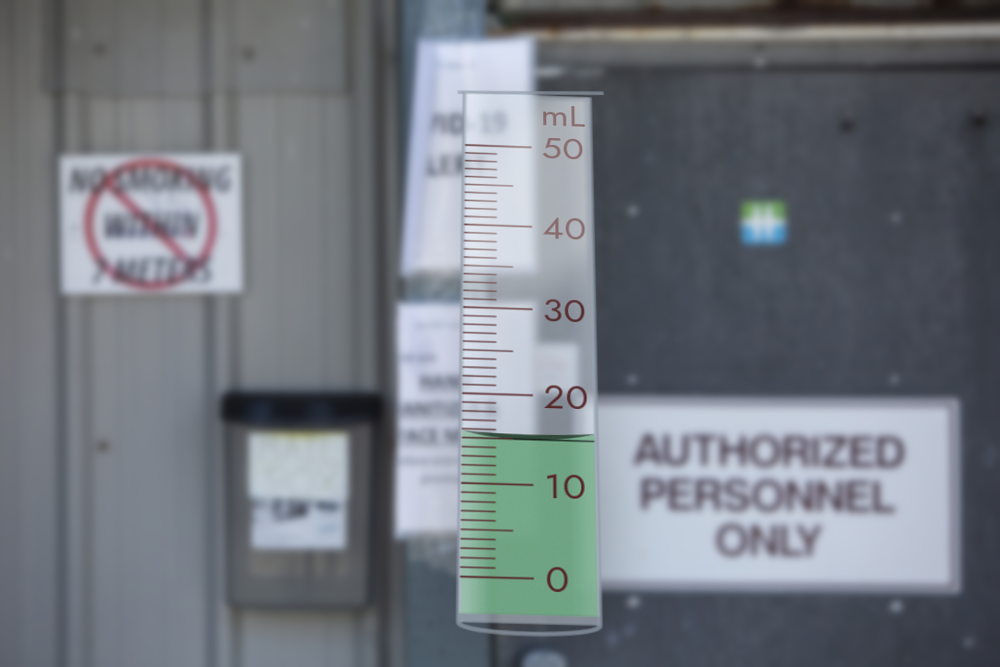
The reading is mL 15
